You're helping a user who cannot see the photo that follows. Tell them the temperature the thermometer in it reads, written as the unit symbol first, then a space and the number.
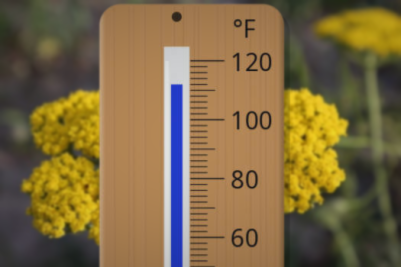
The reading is °F 112
